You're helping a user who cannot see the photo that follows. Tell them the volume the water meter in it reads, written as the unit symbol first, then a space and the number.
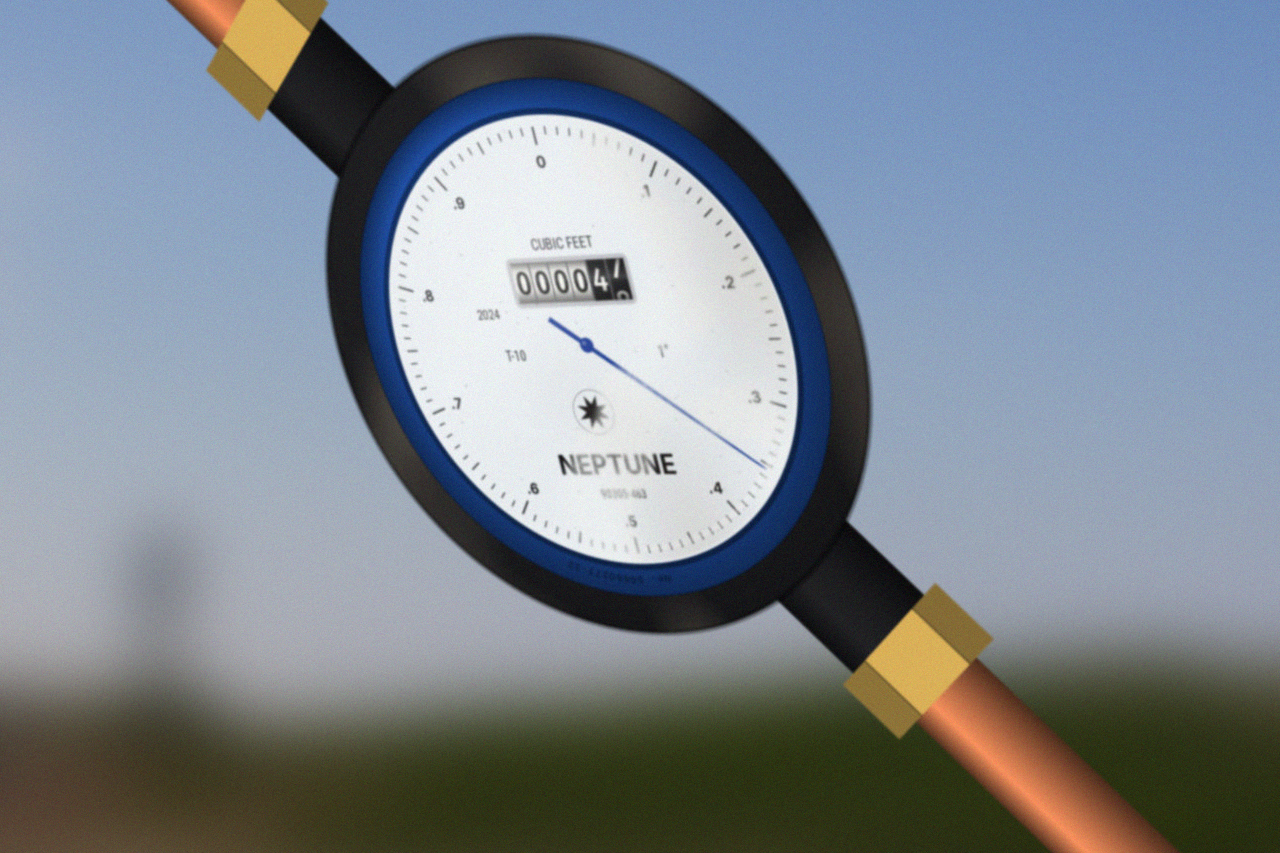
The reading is ft³ 47.35
